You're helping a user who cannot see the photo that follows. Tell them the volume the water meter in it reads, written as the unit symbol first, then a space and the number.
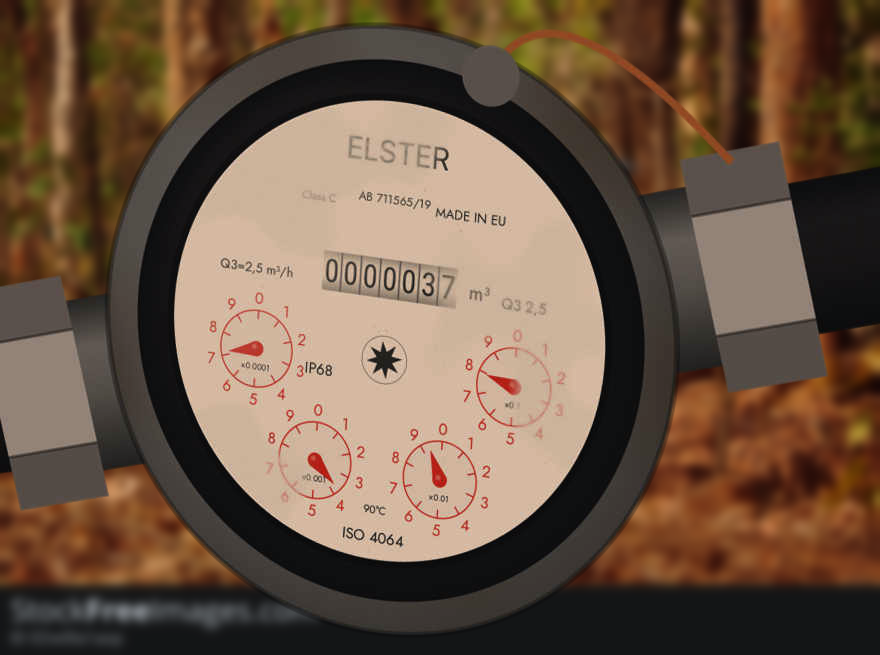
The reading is m³ 37.7937
